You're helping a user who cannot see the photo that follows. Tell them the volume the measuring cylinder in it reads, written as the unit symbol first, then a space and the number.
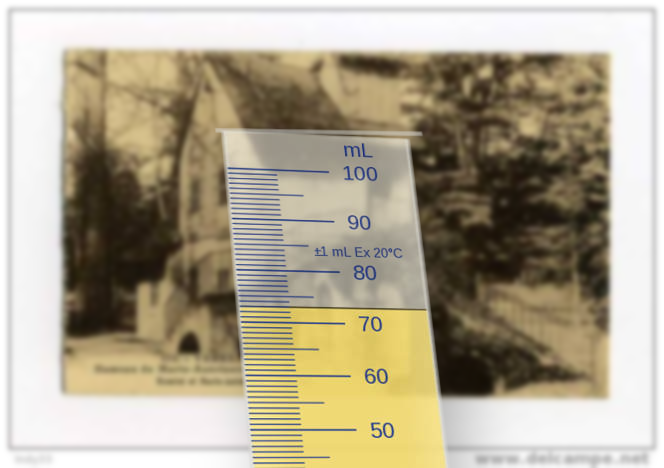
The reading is mL 73
